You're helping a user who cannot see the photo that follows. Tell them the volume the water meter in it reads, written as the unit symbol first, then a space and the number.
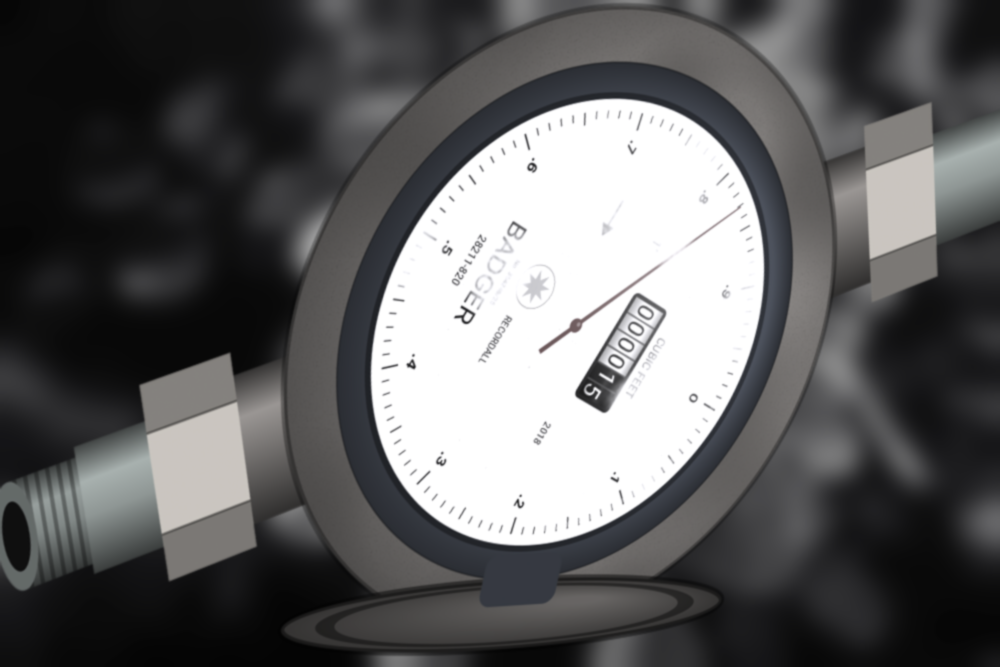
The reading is ft³ 14.83
